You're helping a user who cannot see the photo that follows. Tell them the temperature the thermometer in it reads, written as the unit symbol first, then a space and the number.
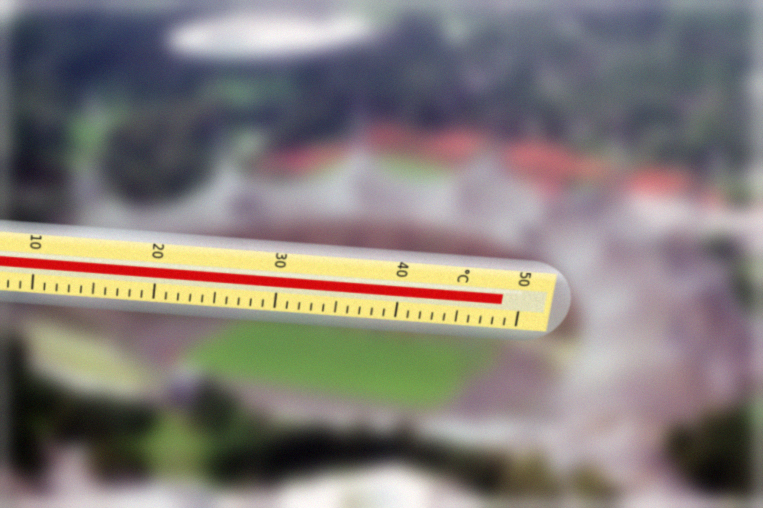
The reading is °C 48.5
